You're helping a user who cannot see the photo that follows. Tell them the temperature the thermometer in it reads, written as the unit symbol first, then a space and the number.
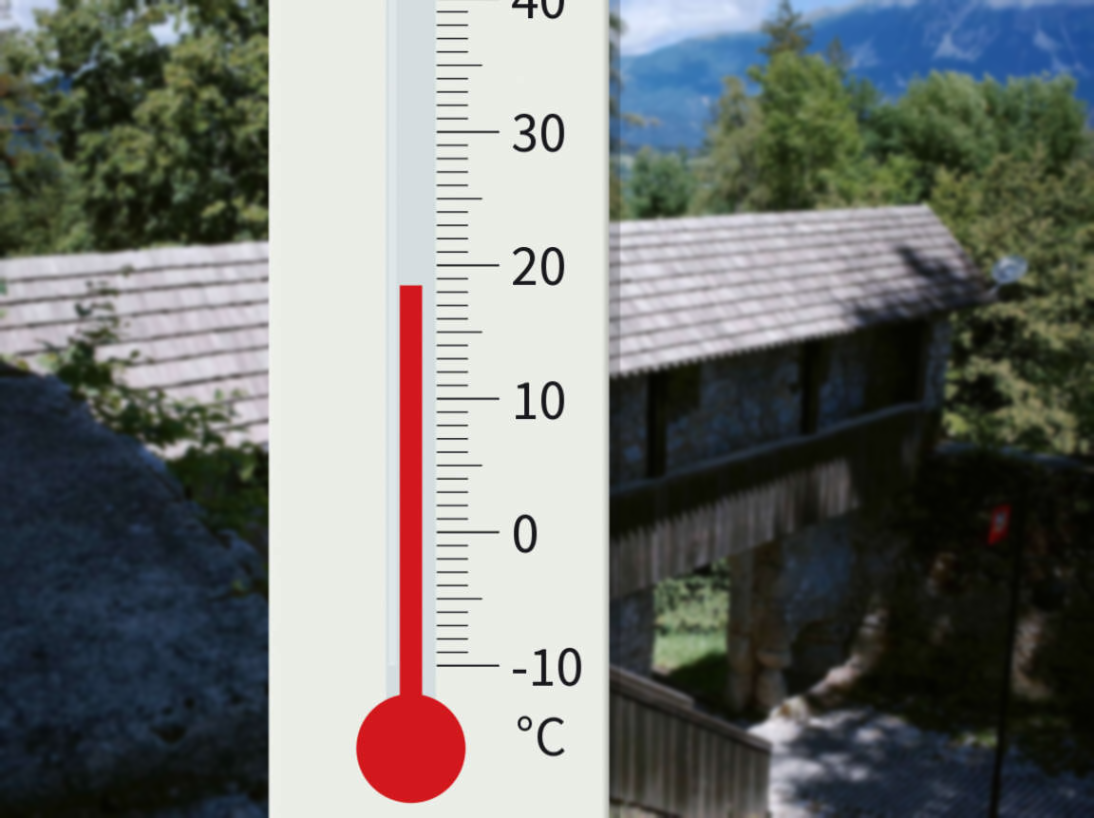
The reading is °C 18.5
